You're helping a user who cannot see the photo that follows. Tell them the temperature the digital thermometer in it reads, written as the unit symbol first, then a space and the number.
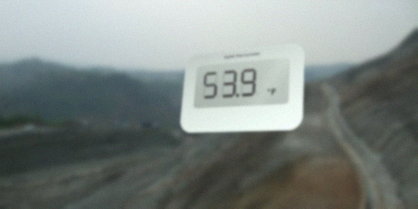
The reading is °F 53.9
